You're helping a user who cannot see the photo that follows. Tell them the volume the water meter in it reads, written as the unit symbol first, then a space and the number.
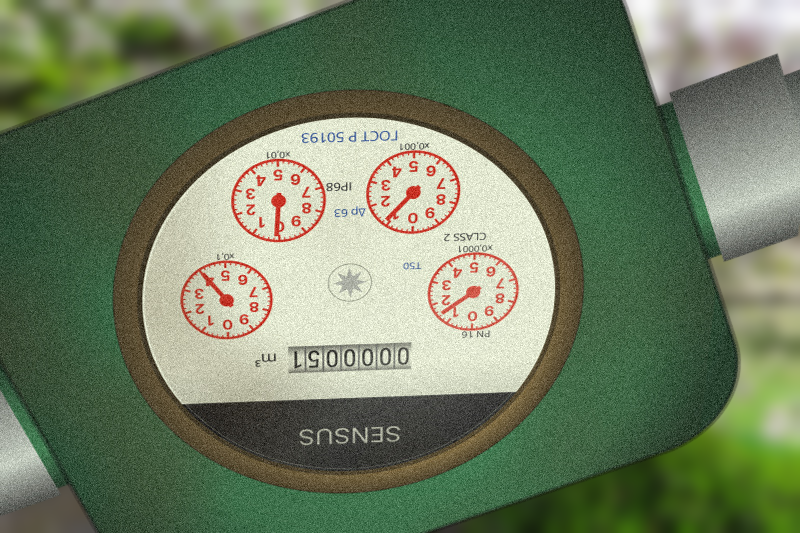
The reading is m³ 51.4011
